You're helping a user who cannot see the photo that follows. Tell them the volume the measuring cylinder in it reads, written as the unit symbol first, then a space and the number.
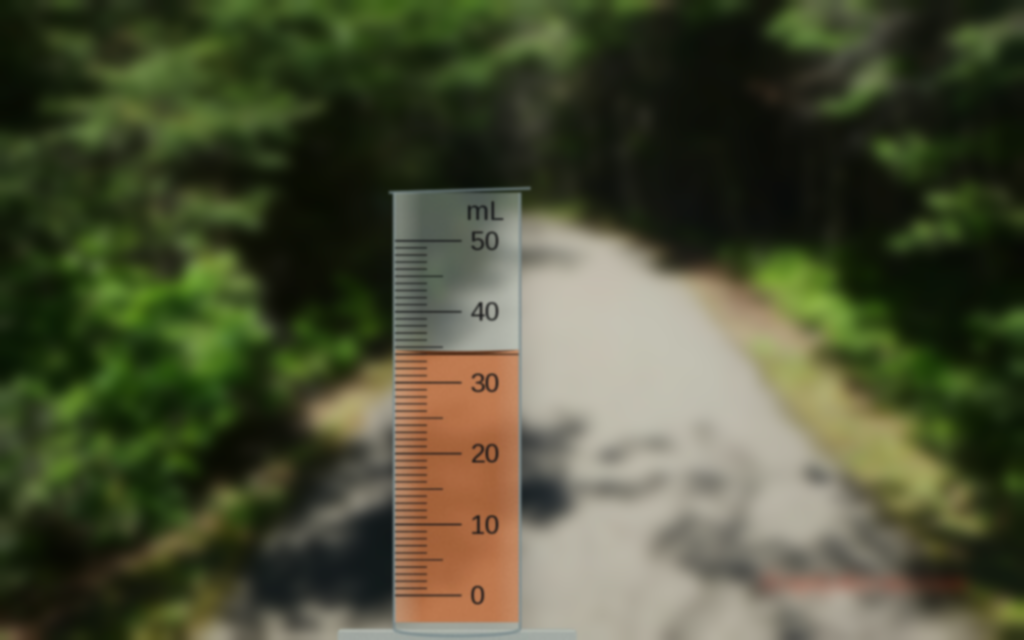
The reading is mL 34
